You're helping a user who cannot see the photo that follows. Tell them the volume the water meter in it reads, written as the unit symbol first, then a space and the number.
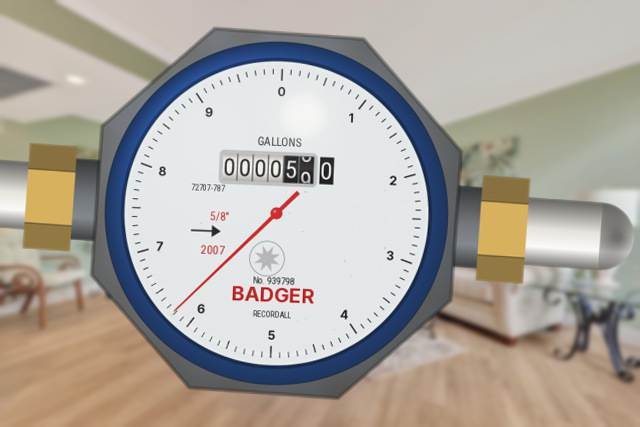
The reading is gal 586.2
